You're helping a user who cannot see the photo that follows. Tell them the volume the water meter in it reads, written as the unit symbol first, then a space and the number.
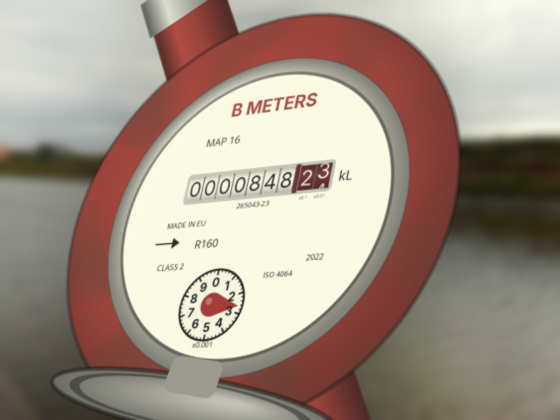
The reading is kL 848.232
